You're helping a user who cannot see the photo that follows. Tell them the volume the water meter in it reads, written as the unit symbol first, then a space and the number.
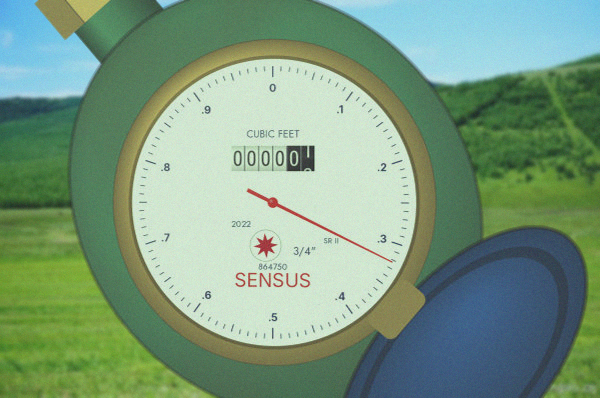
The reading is ft³ 1.32
